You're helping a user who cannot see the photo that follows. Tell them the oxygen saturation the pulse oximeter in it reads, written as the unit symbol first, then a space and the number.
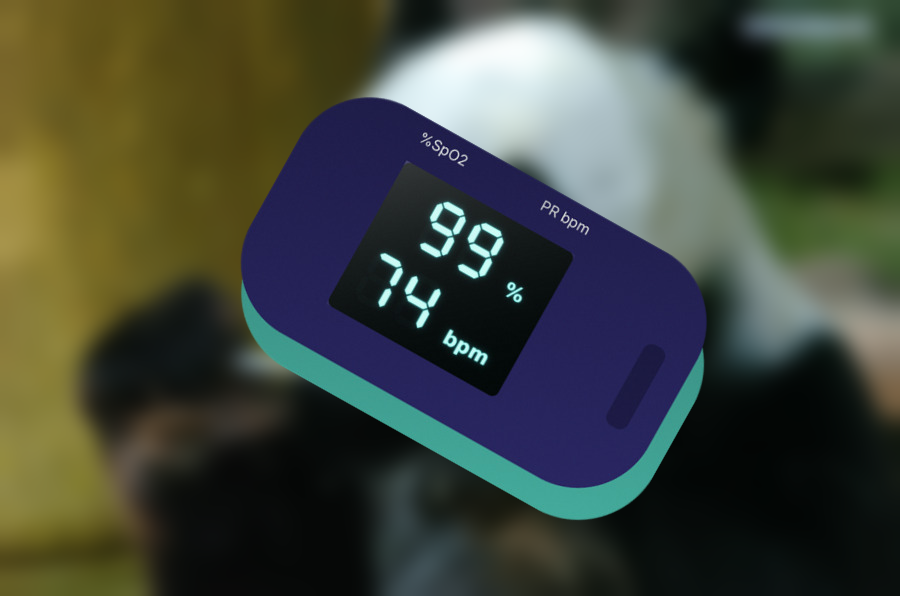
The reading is % 99
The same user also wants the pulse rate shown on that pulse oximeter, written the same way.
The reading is bpm 74
